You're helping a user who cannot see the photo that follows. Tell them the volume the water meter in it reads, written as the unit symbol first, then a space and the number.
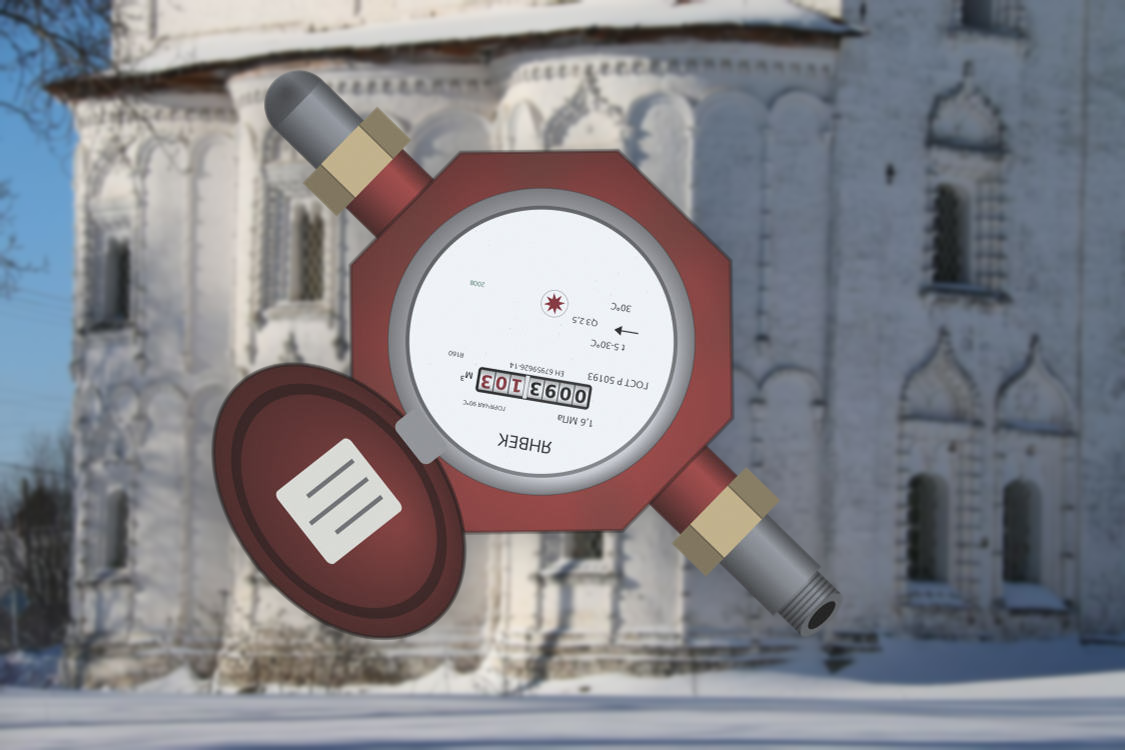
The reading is m³ 93.103
